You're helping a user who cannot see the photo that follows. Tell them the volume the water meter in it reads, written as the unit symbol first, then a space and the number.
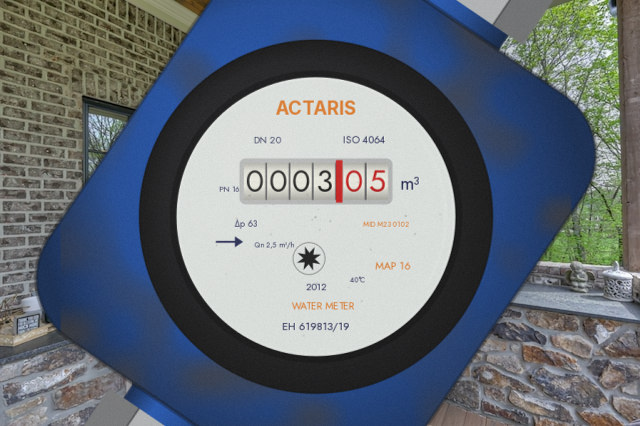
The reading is m³ 3.05
